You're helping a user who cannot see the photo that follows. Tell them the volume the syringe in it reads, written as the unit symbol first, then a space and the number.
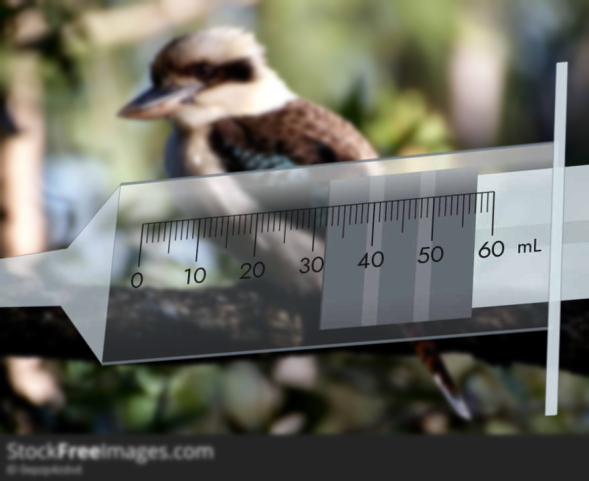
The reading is mL 32
